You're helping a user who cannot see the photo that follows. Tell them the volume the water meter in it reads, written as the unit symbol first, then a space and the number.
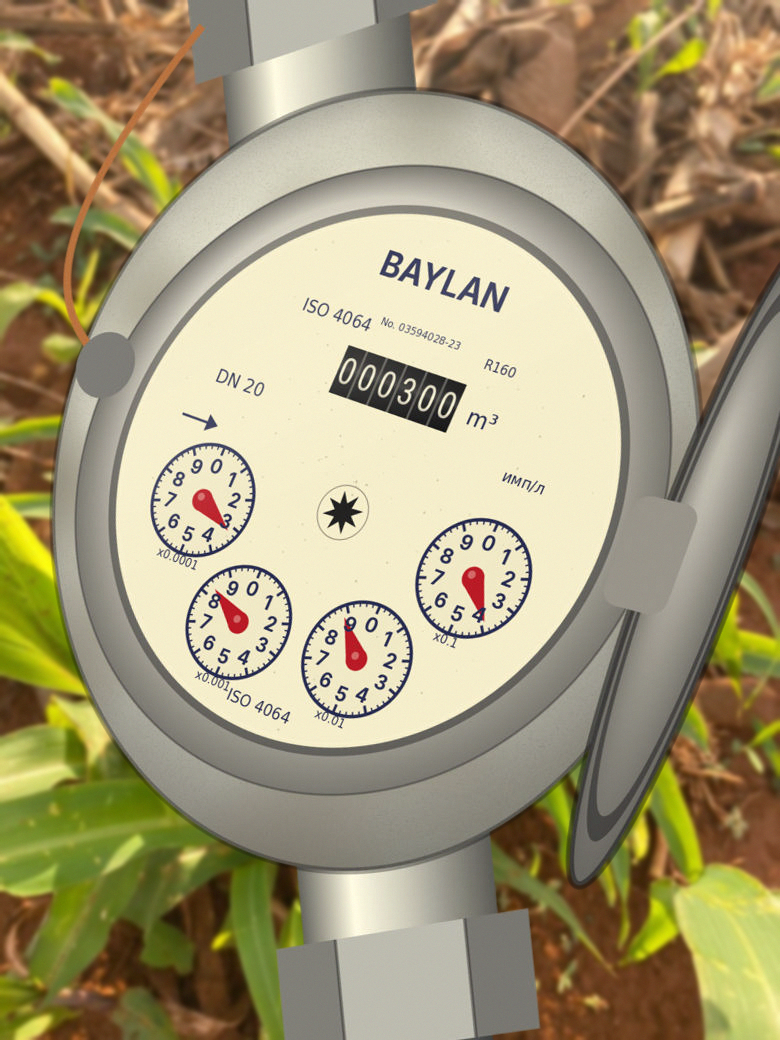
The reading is m³ 300.3883
